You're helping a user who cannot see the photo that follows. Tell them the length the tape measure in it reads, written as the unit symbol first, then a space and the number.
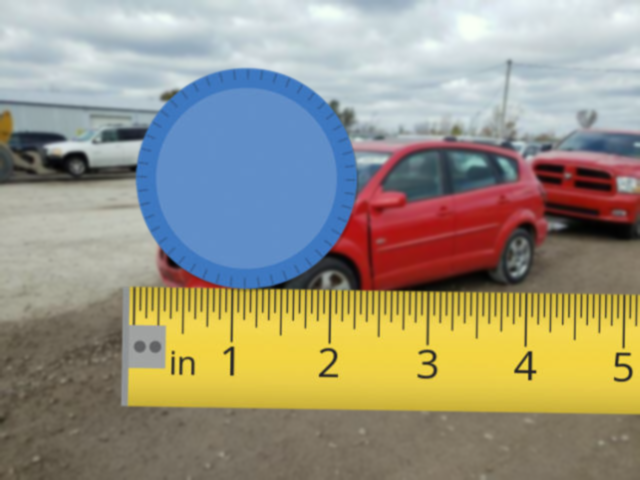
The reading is in 2.25
